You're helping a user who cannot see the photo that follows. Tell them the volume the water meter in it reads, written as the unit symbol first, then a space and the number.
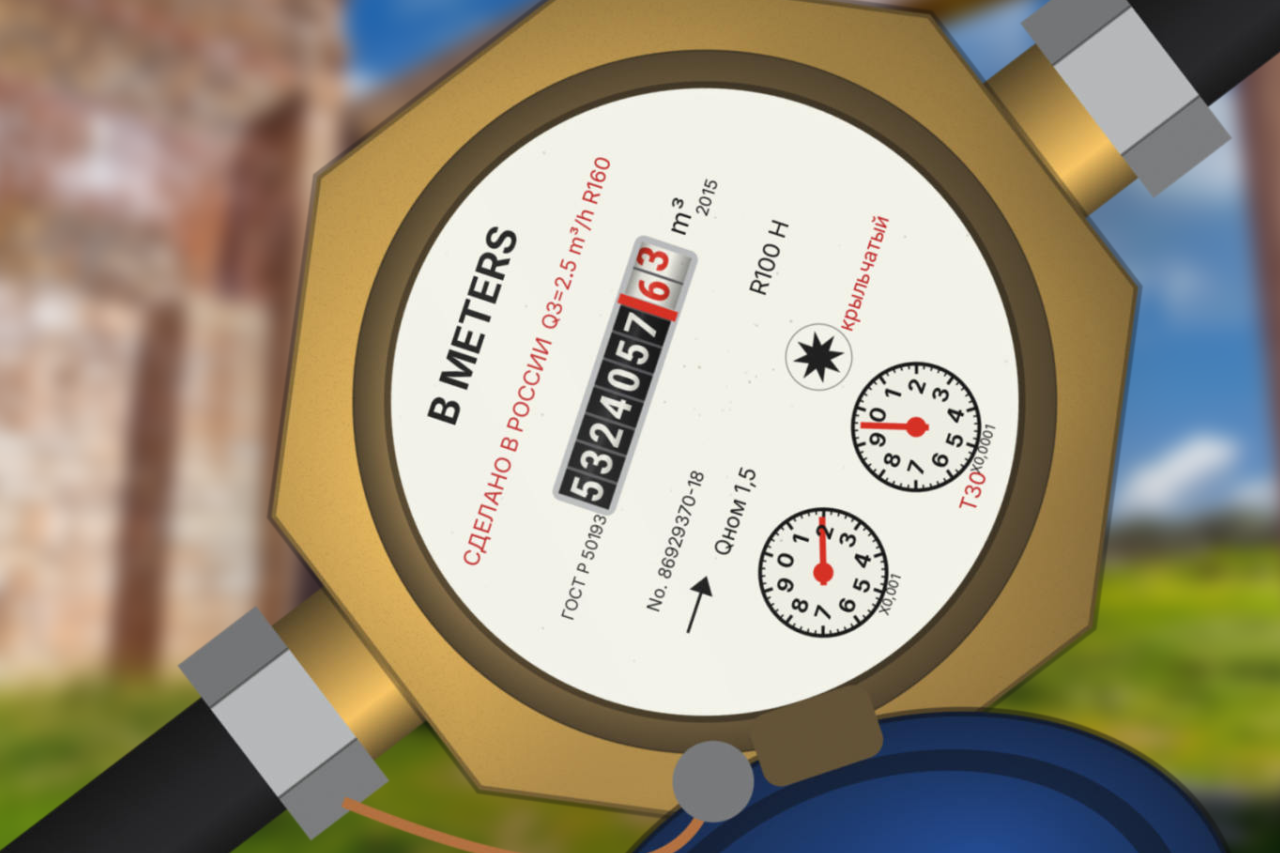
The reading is m³ 5324057.6319
